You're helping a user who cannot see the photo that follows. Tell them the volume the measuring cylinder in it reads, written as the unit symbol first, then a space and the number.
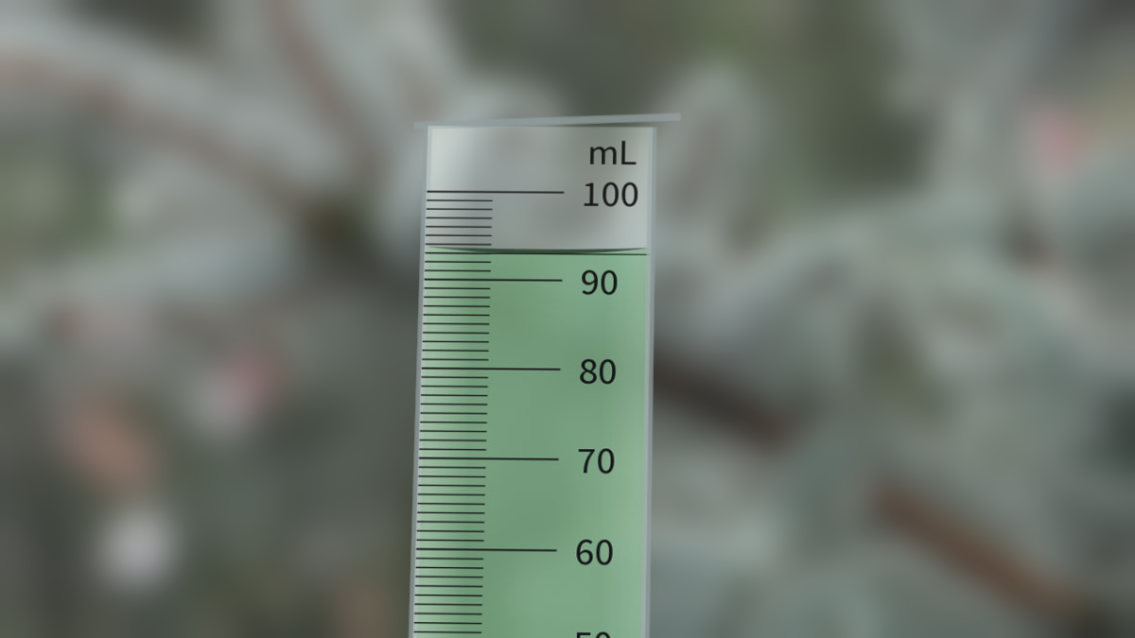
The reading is mL 93
